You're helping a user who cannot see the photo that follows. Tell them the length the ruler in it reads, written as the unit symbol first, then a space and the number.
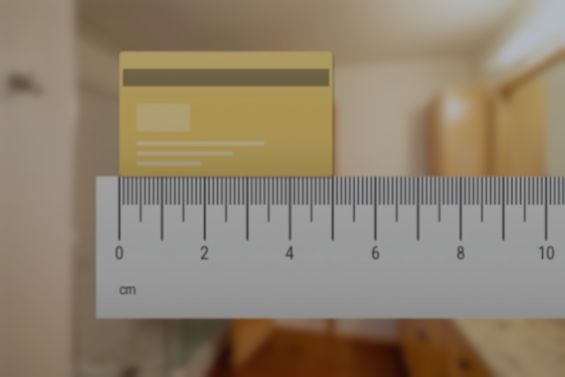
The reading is cm 5
